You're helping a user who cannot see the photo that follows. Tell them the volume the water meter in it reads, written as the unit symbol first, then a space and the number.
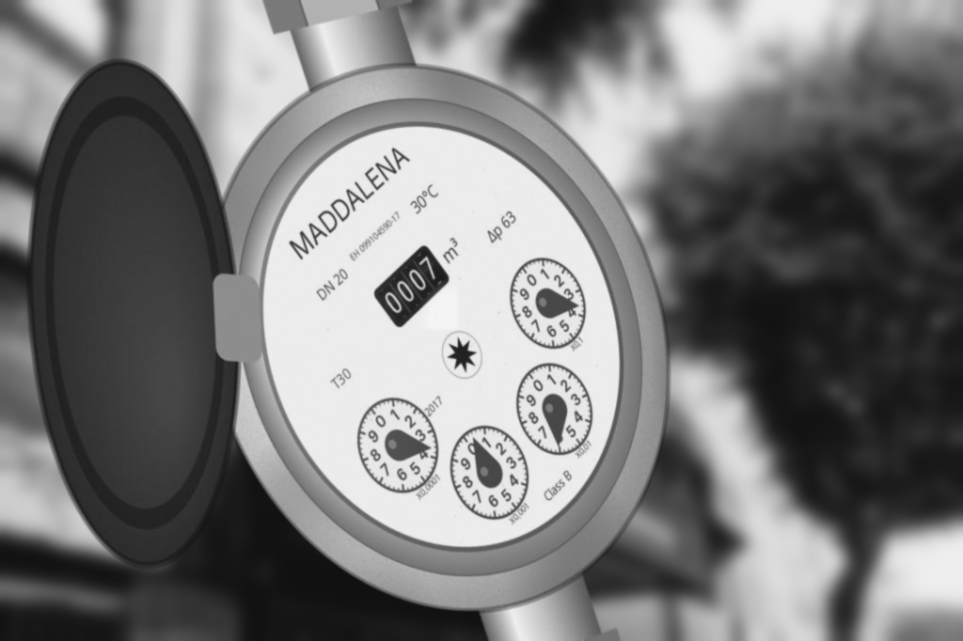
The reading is m³ 7.3603
